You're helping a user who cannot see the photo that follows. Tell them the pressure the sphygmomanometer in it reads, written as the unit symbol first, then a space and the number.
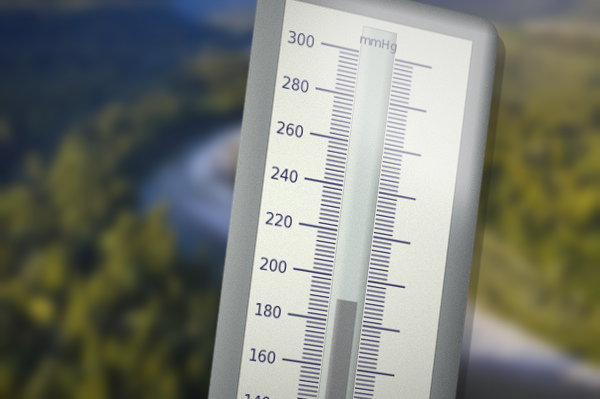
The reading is mmHg 190
